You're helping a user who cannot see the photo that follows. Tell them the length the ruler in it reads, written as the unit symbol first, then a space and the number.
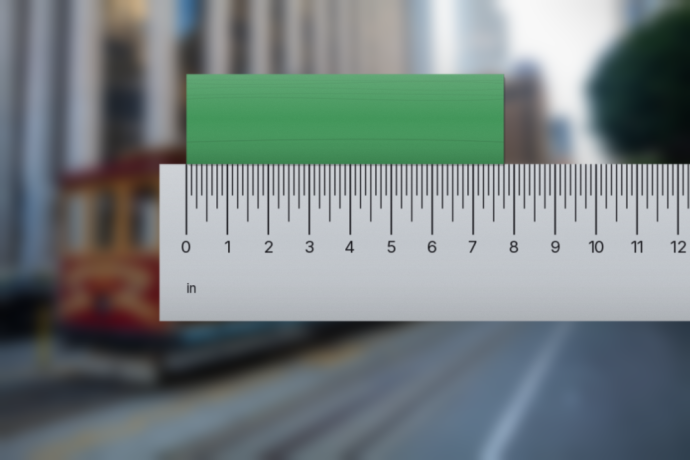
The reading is in 7.75
